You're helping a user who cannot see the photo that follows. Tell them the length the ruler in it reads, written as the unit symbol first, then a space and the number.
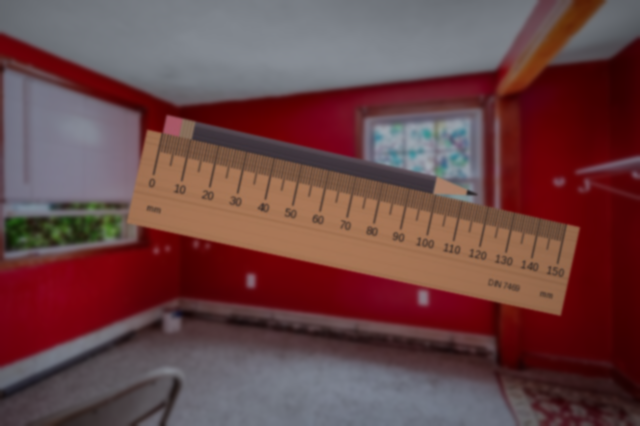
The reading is mm 115
